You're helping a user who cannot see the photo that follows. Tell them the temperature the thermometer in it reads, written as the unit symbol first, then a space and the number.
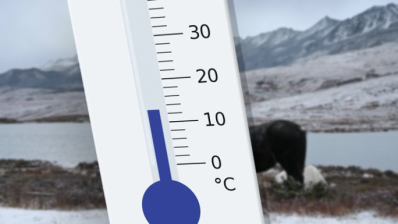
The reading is °C 13
